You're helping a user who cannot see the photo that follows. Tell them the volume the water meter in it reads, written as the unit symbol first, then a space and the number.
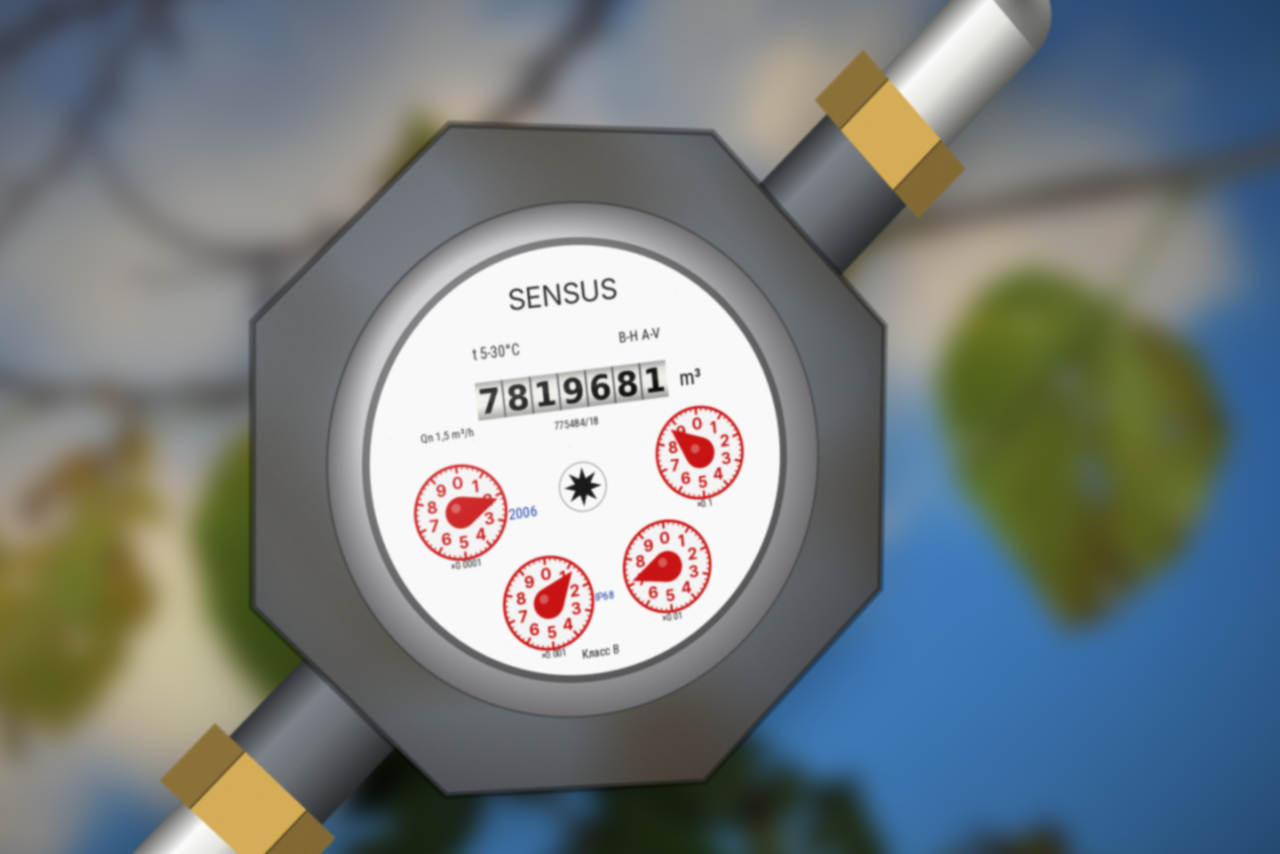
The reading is m³ 7819681.8712
